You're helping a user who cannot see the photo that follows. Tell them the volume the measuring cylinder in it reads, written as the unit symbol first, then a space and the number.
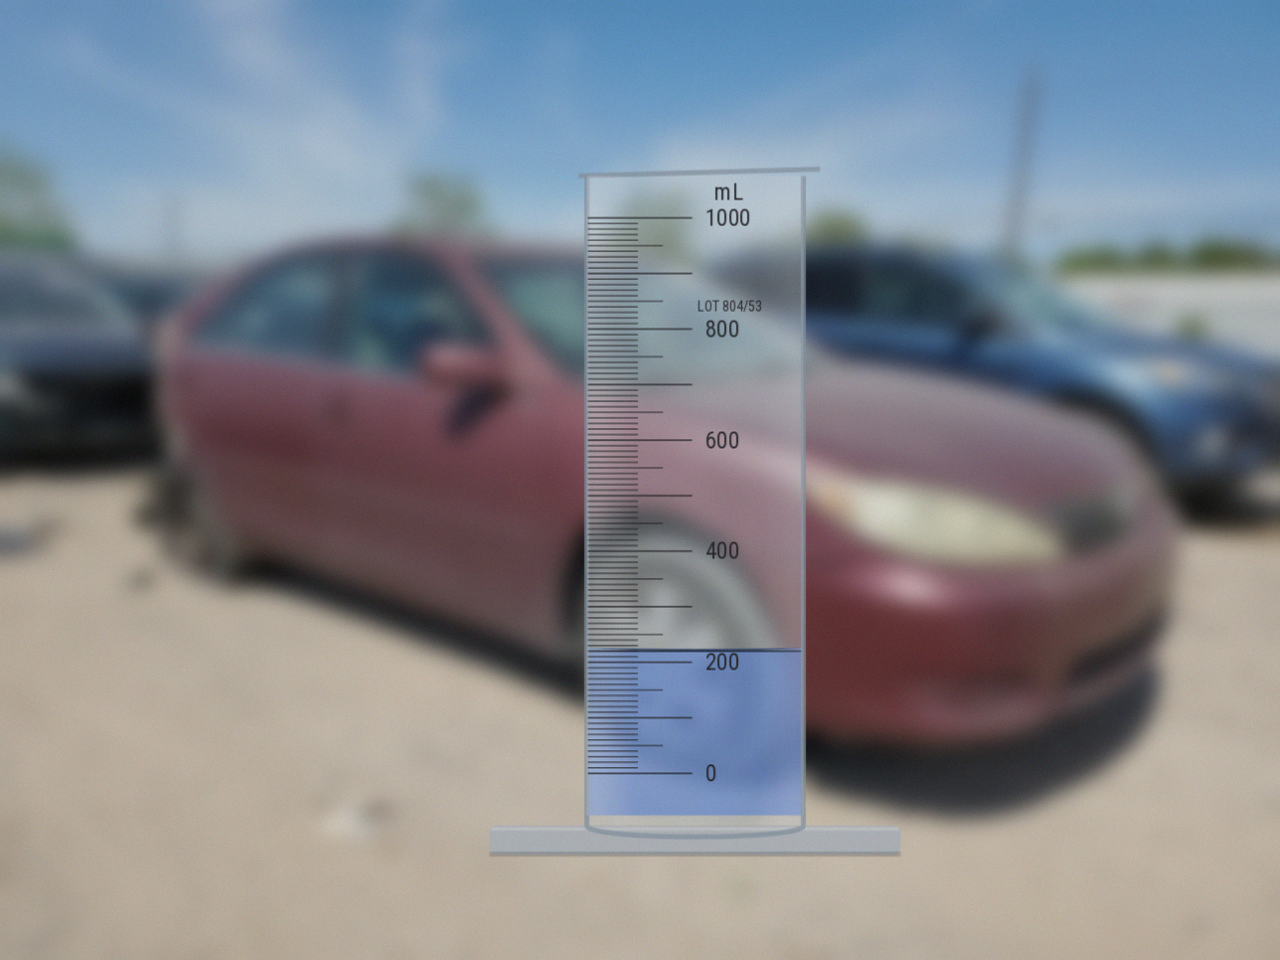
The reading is mL 220
